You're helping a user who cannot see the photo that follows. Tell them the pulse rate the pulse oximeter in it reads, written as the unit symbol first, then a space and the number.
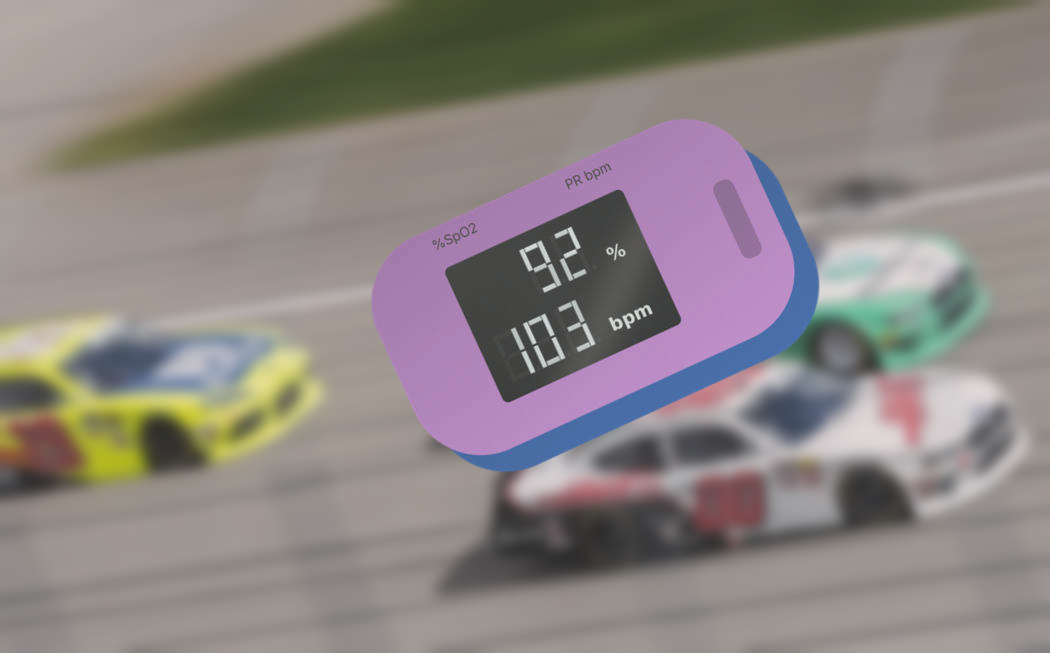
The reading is bpm 103
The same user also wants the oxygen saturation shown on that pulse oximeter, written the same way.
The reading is % 92
